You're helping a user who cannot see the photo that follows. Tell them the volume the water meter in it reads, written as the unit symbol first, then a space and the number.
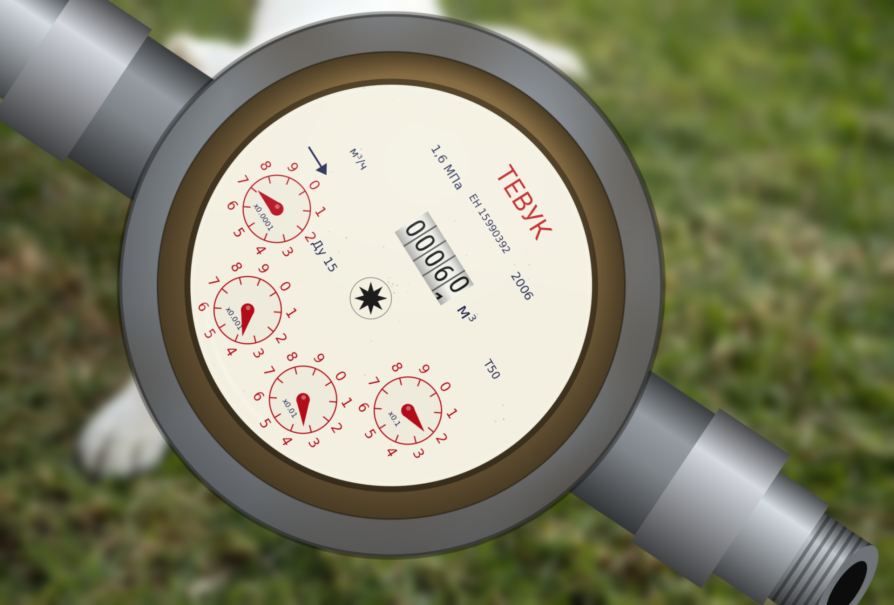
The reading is m³ 60.2337
